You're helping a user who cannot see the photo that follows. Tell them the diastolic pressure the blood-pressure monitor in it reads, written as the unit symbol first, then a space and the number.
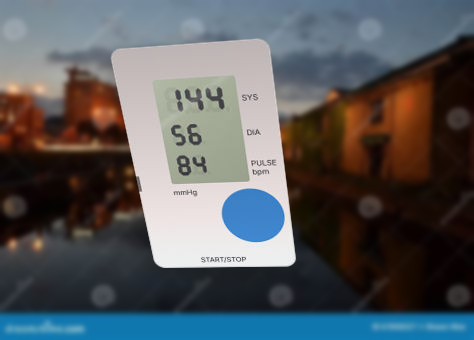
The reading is mmHg 56
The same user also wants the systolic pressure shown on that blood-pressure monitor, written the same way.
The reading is mmHg 144
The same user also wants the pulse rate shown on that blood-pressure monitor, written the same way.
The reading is bpm 84
